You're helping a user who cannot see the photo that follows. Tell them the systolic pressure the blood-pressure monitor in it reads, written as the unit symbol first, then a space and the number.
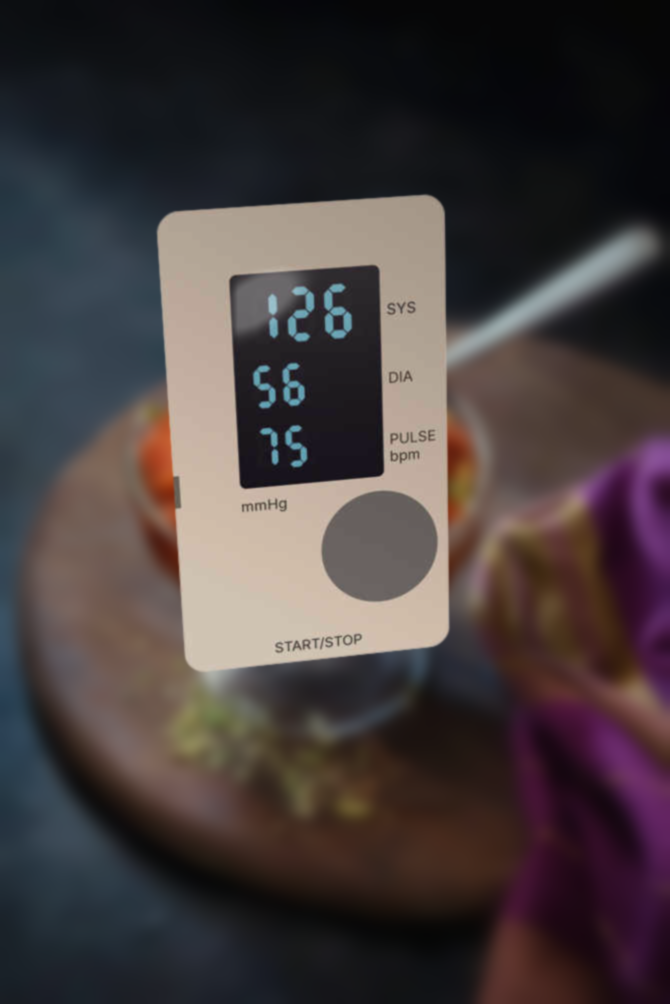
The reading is mmHg 126
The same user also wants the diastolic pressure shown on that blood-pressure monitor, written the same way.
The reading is mmHg 56
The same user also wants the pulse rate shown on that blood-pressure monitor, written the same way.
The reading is bpm 75
